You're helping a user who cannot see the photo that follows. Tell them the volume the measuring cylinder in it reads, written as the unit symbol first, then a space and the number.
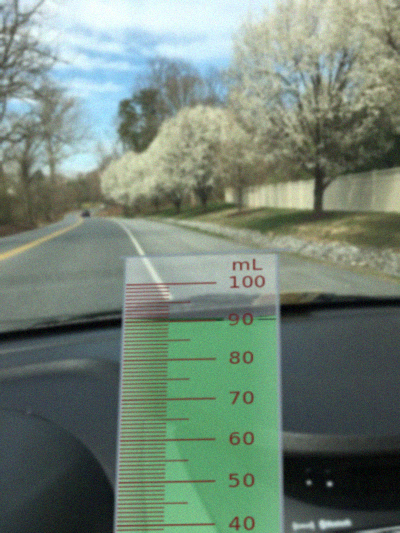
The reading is mL 90
